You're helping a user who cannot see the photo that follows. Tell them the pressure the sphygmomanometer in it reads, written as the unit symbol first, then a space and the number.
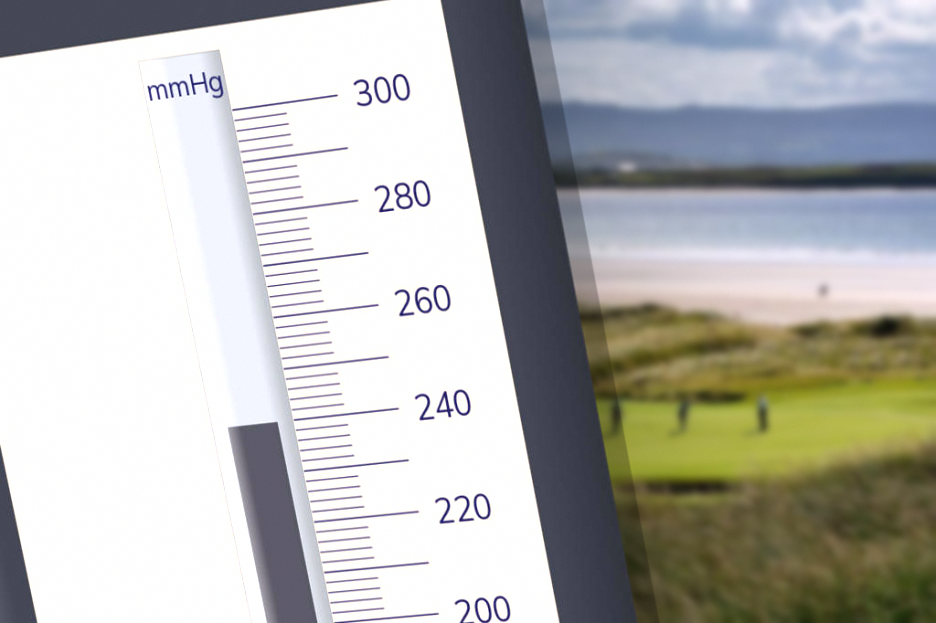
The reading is mmHg 240
